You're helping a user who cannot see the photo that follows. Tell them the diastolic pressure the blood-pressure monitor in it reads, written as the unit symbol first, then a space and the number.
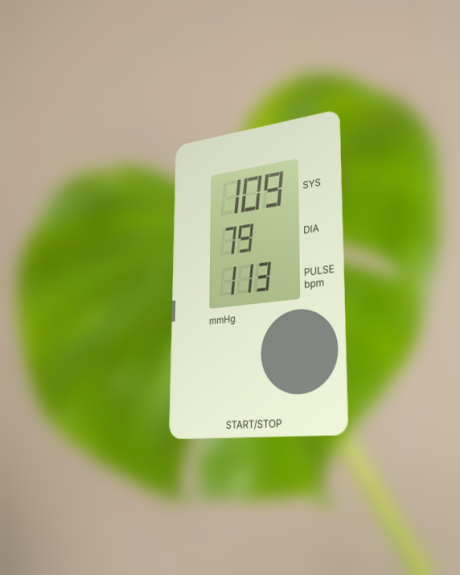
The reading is mmHg 79
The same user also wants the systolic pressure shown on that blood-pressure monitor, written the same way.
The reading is mmHg 109
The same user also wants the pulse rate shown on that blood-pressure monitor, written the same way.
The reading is bpm 113
